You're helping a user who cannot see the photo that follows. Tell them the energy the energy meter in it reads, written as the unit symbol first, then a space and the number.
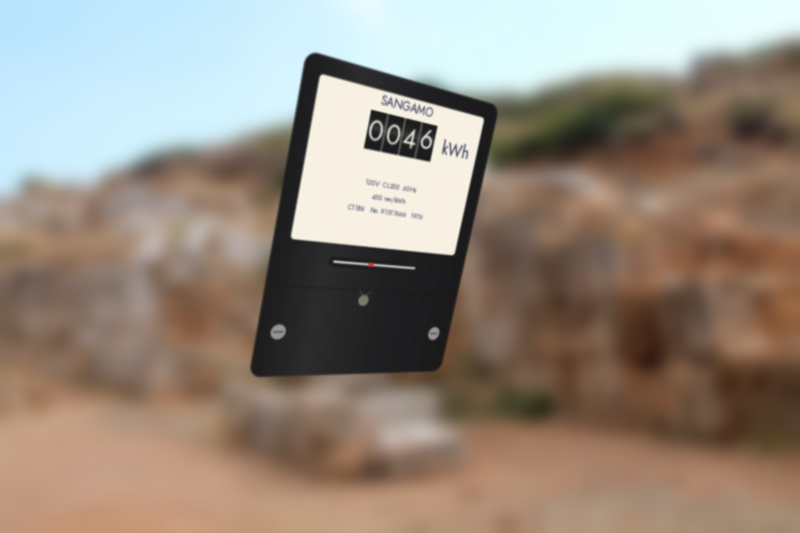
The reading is kWh 46
